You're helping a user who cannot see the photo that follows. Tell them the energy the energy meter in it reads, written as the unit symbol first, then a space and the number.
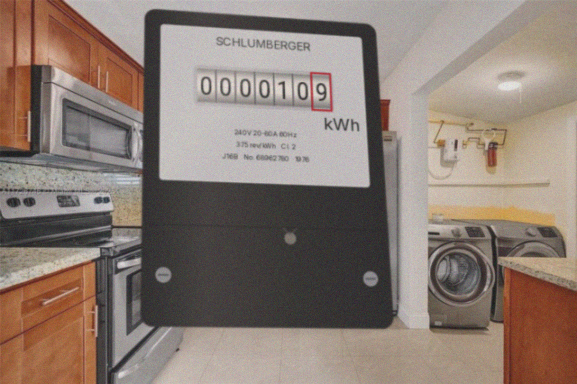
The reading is kWh 10.9
